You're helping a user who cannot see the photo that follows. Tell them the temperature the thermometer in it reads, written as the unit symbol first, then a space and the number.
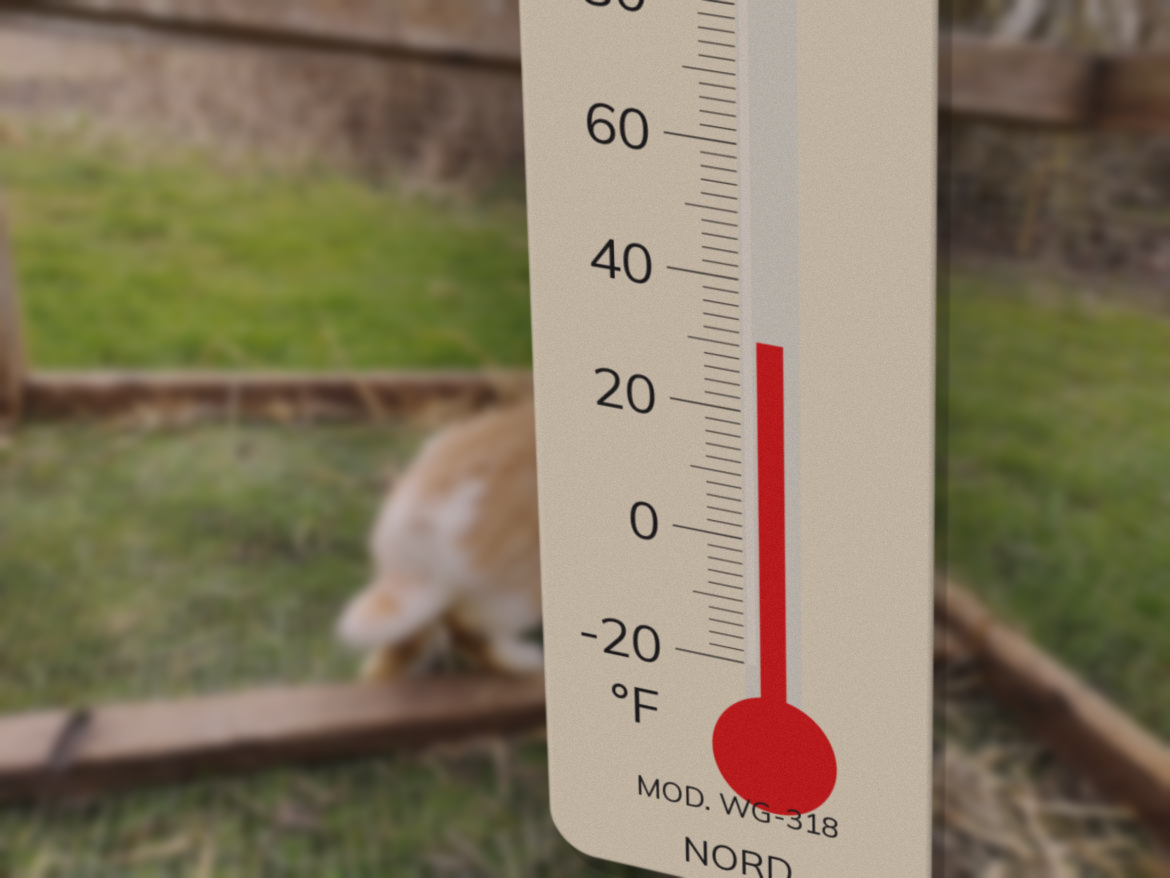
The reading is °F 31
